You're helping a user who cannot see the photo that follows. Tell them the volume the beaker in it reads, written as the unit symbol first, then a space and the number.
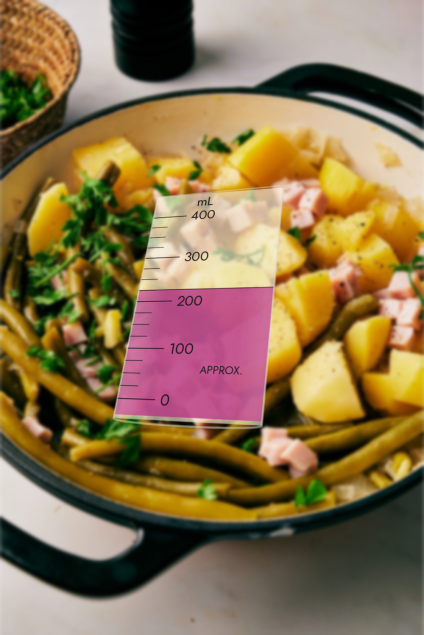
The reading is mL 225
